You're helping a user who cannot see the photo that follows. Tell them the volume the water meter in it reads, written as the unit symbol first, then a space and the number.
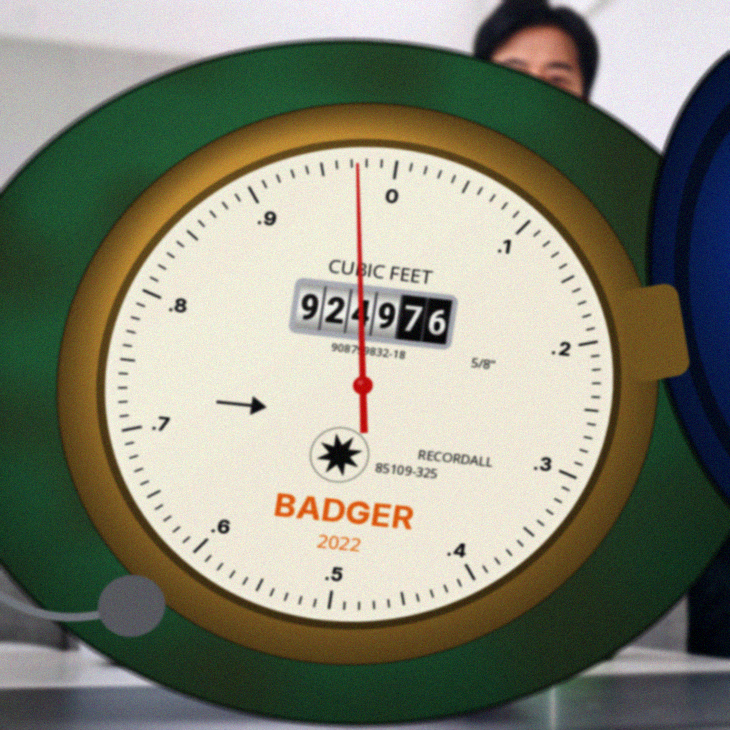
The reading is ft³ 924975.97
